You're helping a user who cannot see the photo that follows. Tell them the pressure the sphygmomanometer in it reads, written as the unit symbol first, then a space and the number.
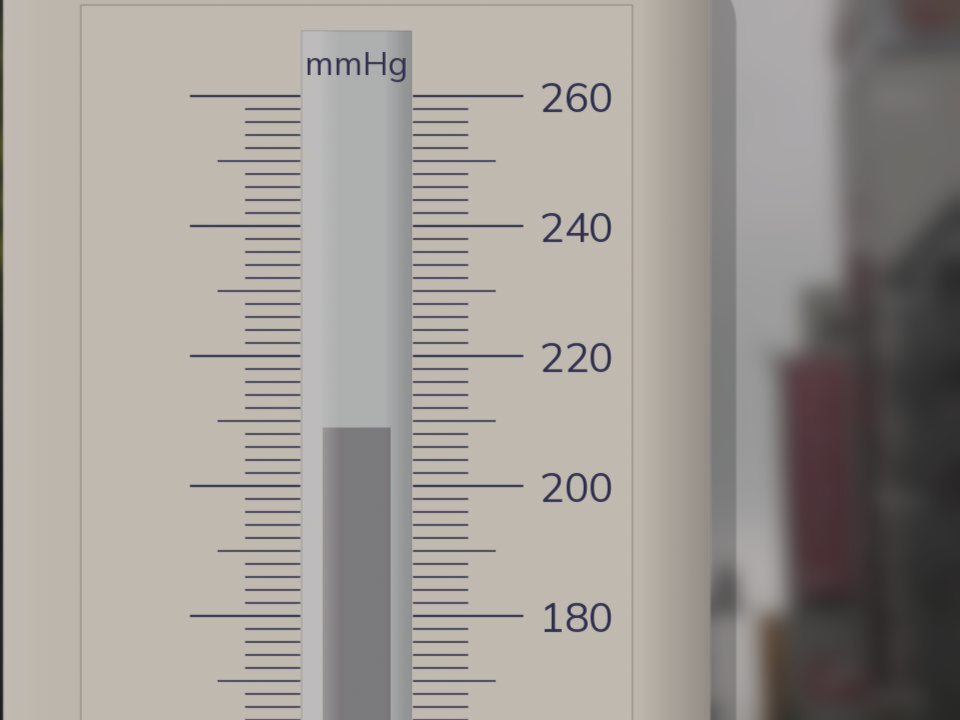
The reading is mmHg 209
